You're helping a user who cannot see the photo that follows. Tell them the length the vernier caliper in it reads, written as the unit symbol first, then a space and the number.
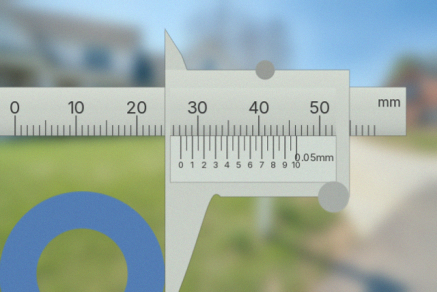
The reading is mm 27.2
